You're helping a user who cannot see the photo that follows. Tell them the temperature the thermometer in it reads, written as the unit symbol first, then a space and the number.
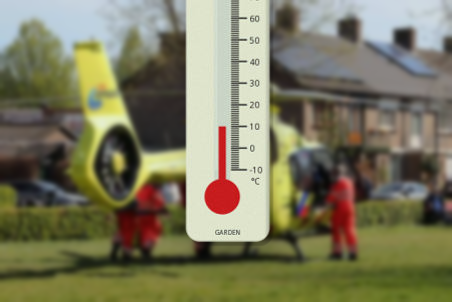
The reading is °C 10
